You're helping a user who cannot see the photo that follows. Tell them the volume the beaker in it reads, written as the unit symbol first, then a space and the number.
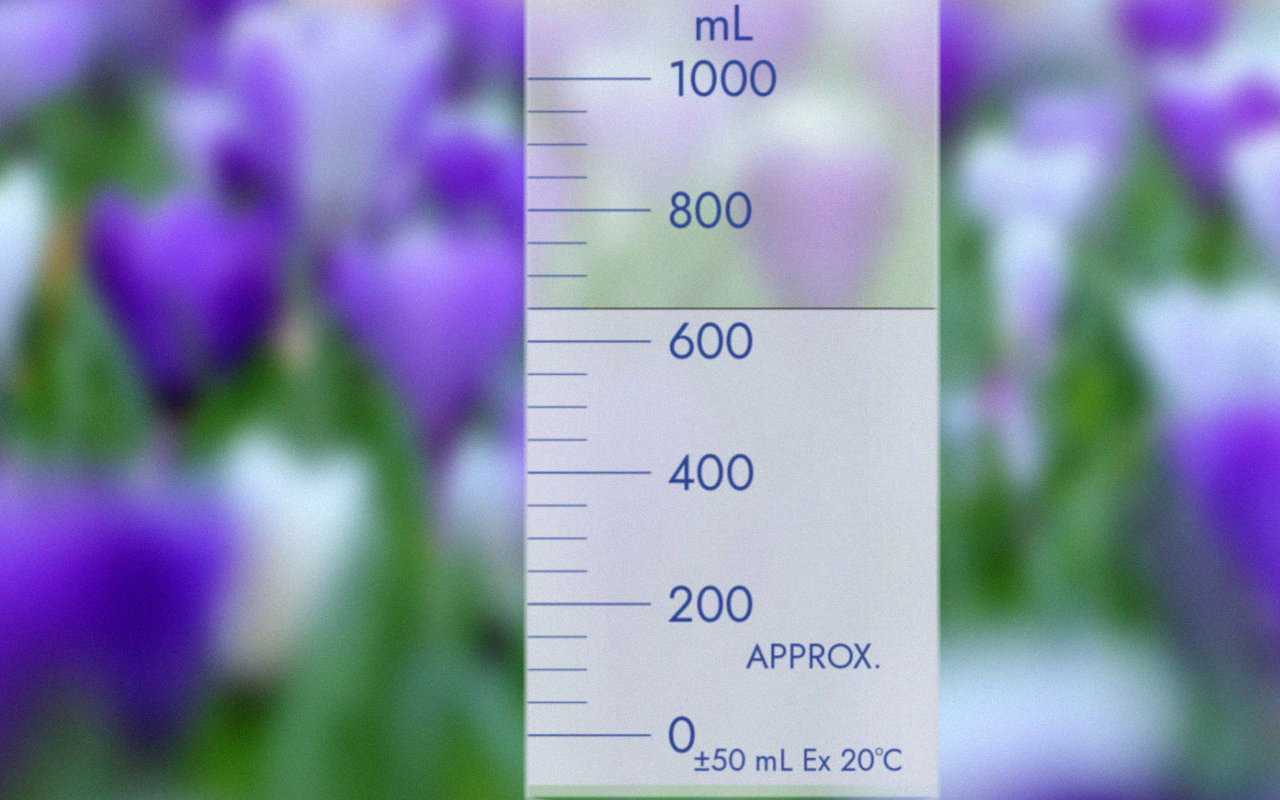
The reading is mL 650
